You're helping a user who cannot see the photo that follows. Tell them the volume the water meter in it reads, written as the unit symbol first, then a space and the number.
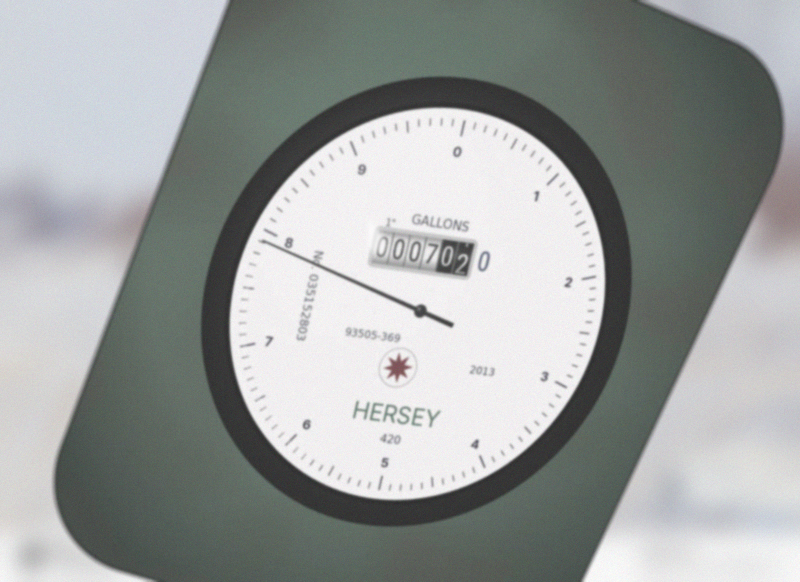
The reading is gal 7017.9
